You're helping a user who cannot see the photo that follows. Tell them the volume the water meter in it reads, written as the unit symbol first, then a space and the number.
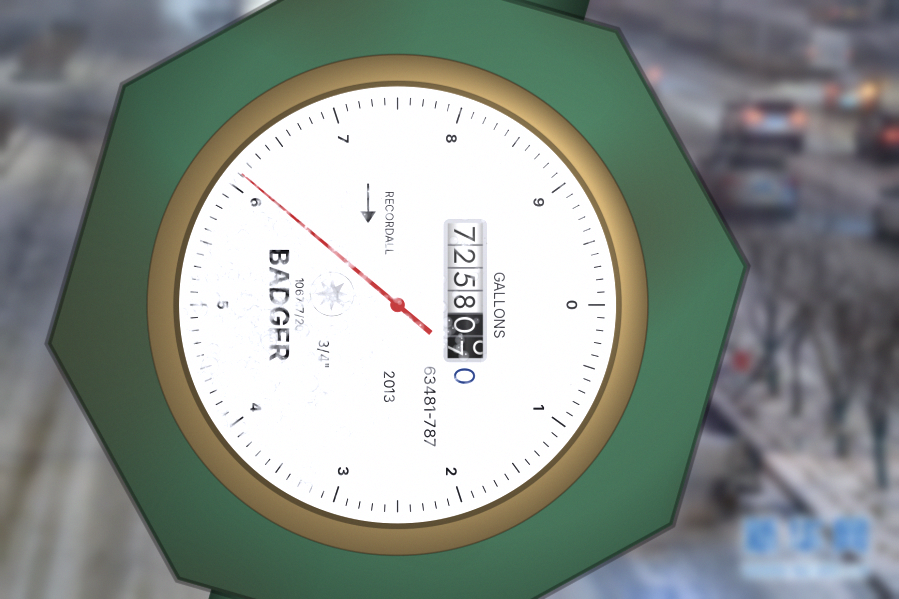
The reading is gal 7258066.1
